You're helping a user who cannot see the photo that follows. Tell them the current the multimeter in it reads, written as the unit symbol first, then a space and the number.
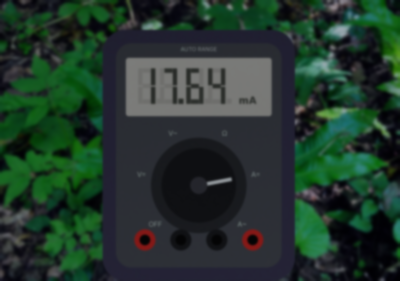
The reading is mA 17.64
